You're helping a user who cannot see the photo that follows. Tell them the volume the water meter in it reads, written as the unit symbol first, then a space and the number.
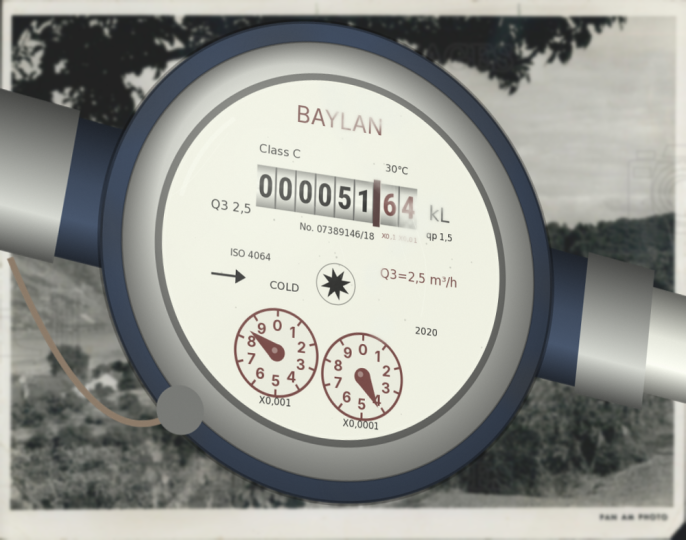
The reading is kL 51.6484
